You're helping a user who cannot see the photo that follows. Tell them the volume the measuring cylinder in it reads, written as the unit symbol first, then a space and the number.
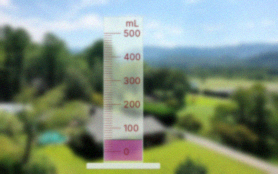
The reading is mL 50
